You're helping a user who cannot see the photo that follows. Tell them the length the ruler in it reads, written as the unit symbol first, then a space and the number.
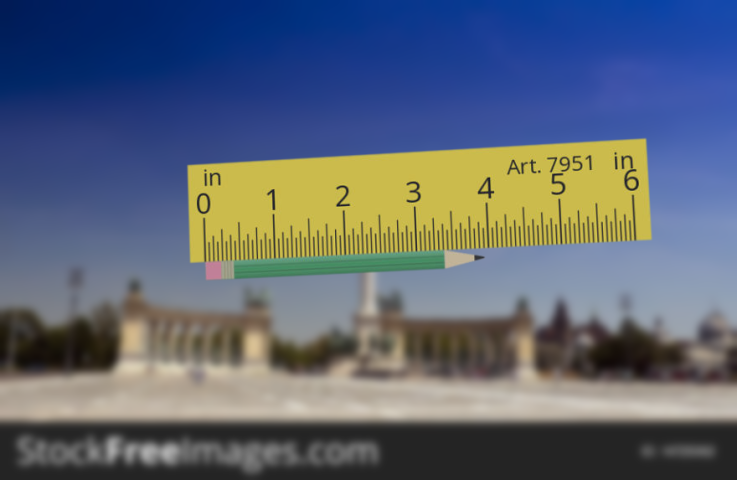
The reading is in 3.9375
